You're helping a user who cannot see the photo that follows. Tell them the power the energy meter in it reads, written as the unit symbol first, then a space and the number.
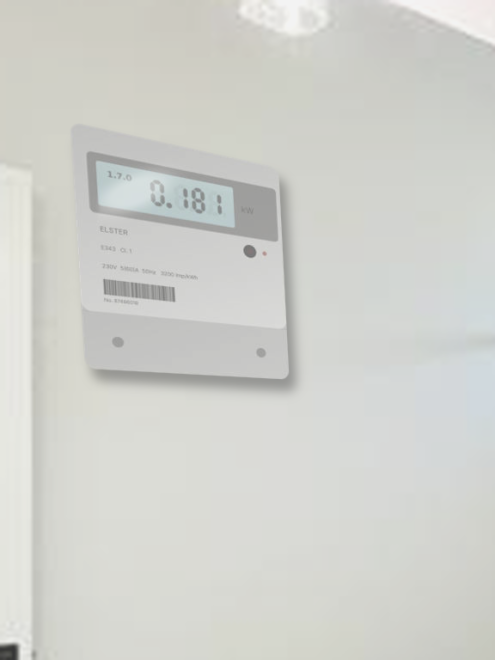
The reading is kW 0.181
